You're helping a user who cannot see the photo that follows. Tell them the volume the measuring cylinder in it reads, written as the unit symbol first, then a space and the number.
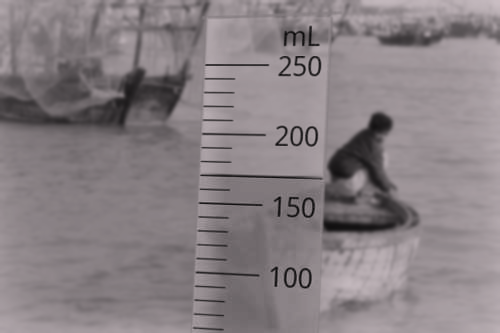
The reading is mL 170
